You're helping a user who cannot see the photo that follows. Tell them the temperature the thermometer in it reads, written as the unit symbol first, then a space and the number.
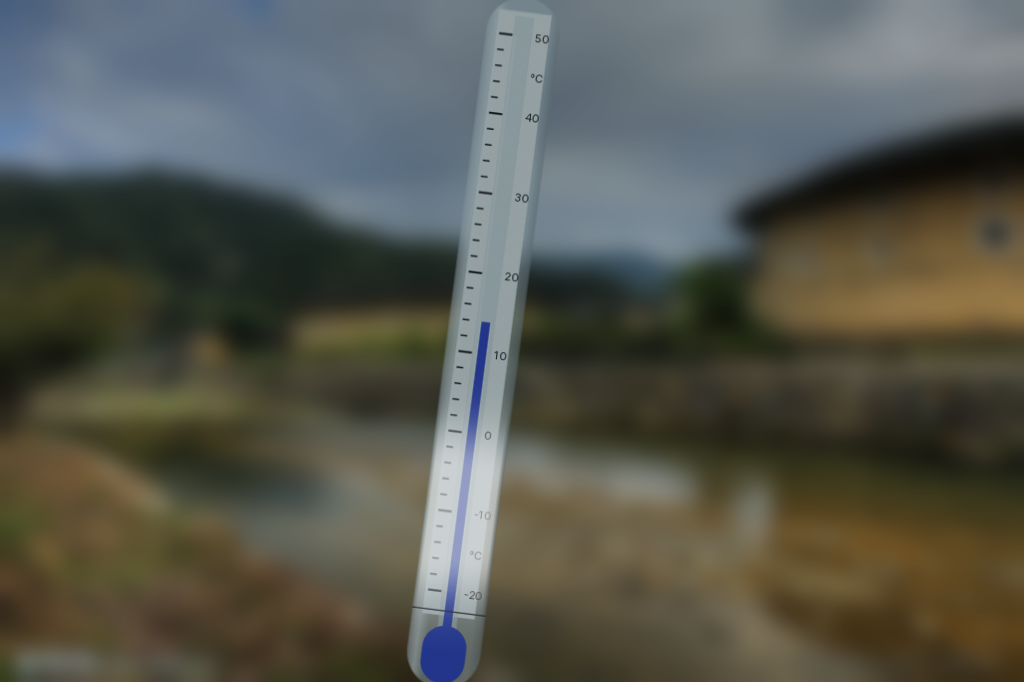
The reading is °C 14
